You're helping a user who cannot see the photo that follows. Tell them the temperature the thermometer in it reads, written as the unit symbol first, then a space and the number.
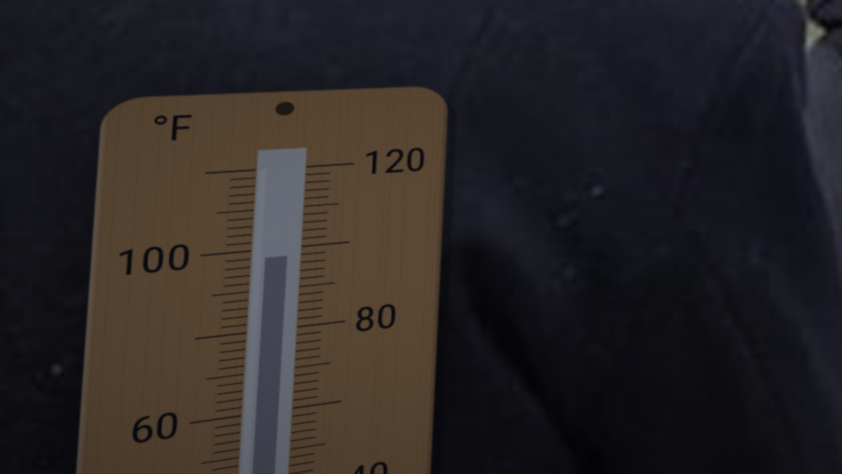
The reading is °F 98
